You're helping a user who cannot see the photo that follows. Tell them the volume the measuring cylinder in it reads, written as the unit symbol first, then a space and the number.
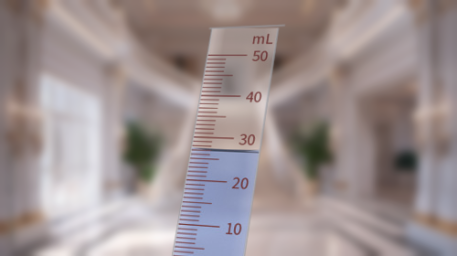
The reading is mL 27
